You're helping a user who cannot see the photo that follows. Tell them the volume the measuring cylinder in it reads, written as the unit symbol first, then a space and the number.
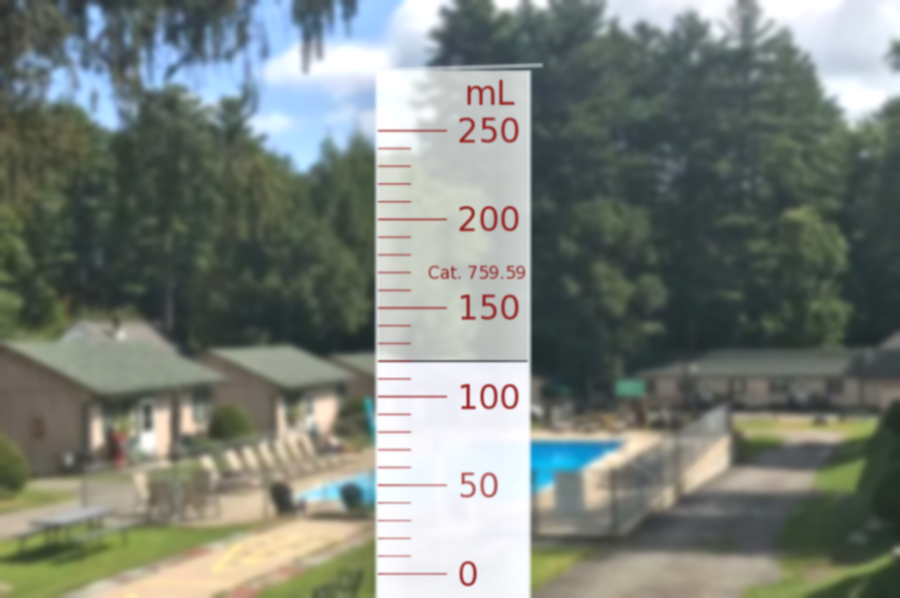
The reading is mL 120
